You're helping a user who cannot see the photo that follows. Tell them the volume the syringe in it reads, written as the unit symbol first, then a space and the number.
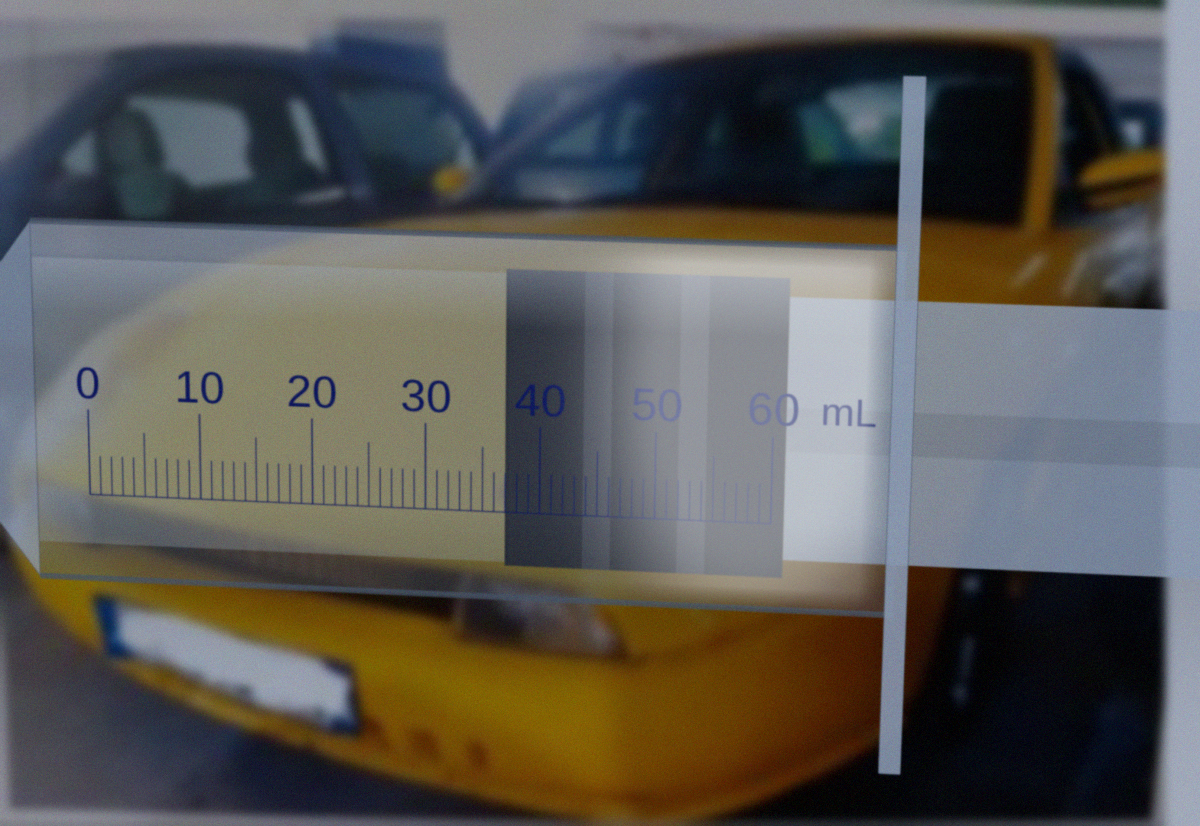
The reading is mL 37
